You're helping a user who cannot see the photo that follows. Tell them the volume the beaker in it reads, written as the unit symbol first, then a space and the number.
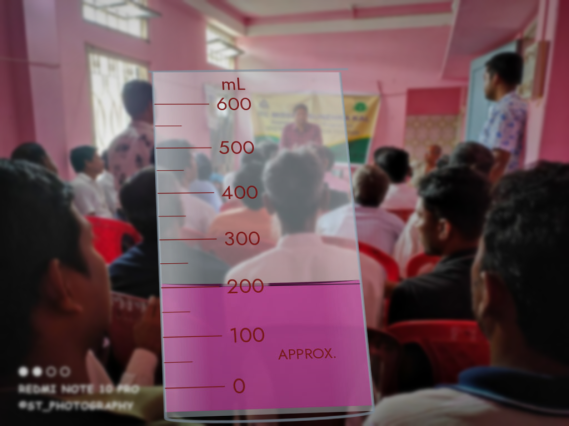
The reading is mL 200
